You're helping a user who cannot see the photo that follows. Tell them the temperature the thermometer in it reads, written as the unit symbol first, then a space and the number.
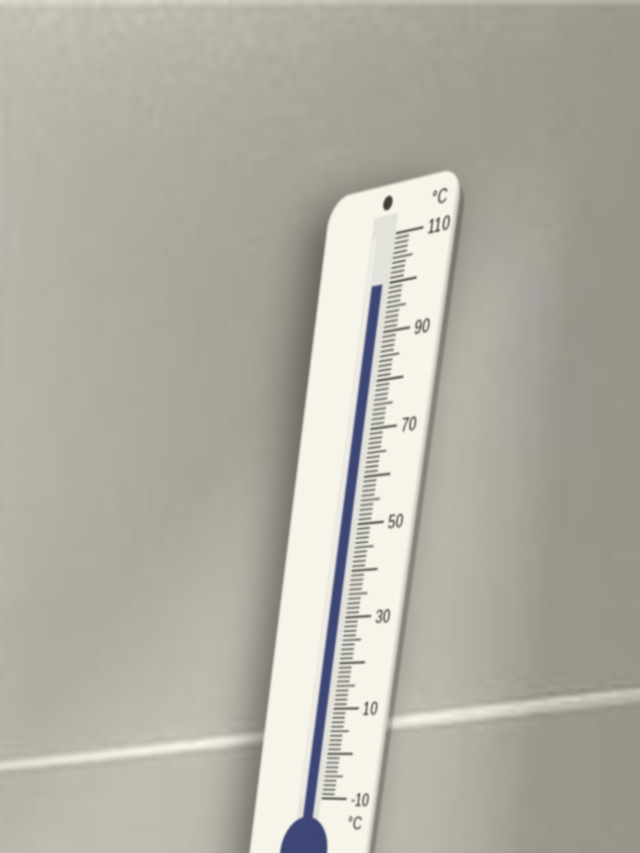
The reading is °C 100
